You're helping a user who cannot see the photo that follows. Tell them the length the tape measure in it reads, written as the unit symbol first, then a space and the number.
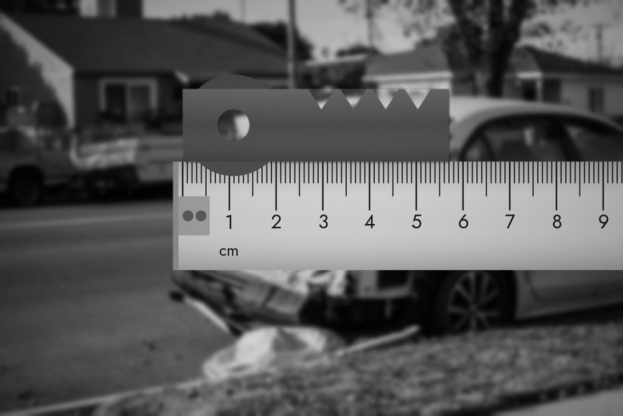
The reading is cm 5.7
